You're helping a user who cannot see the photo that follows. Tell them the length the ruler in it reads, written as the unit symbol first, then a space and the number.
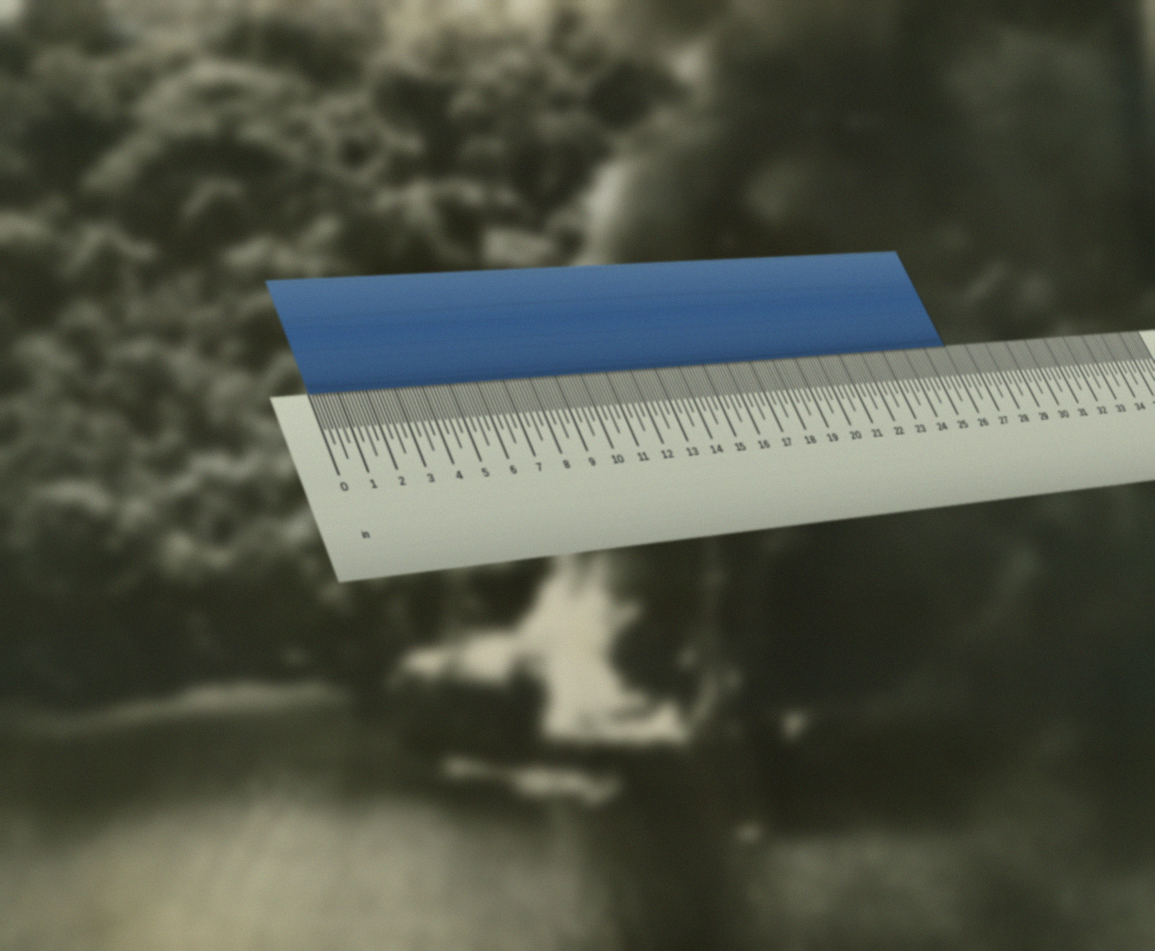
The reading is in 26
